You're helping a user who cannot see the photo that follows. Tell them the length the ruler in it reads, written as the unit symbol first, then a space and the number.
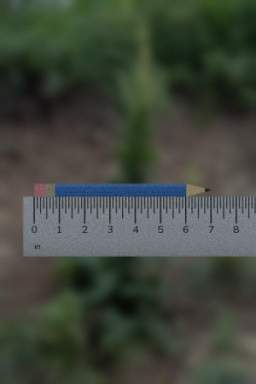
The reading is in 7
